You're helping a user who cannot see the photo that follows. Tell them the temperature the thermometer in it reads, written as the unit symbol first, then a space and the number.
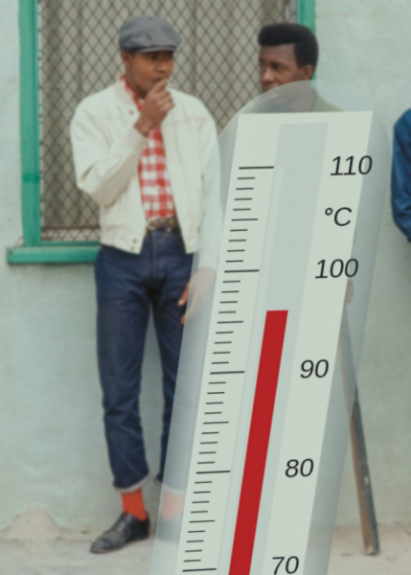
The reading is °C 96
